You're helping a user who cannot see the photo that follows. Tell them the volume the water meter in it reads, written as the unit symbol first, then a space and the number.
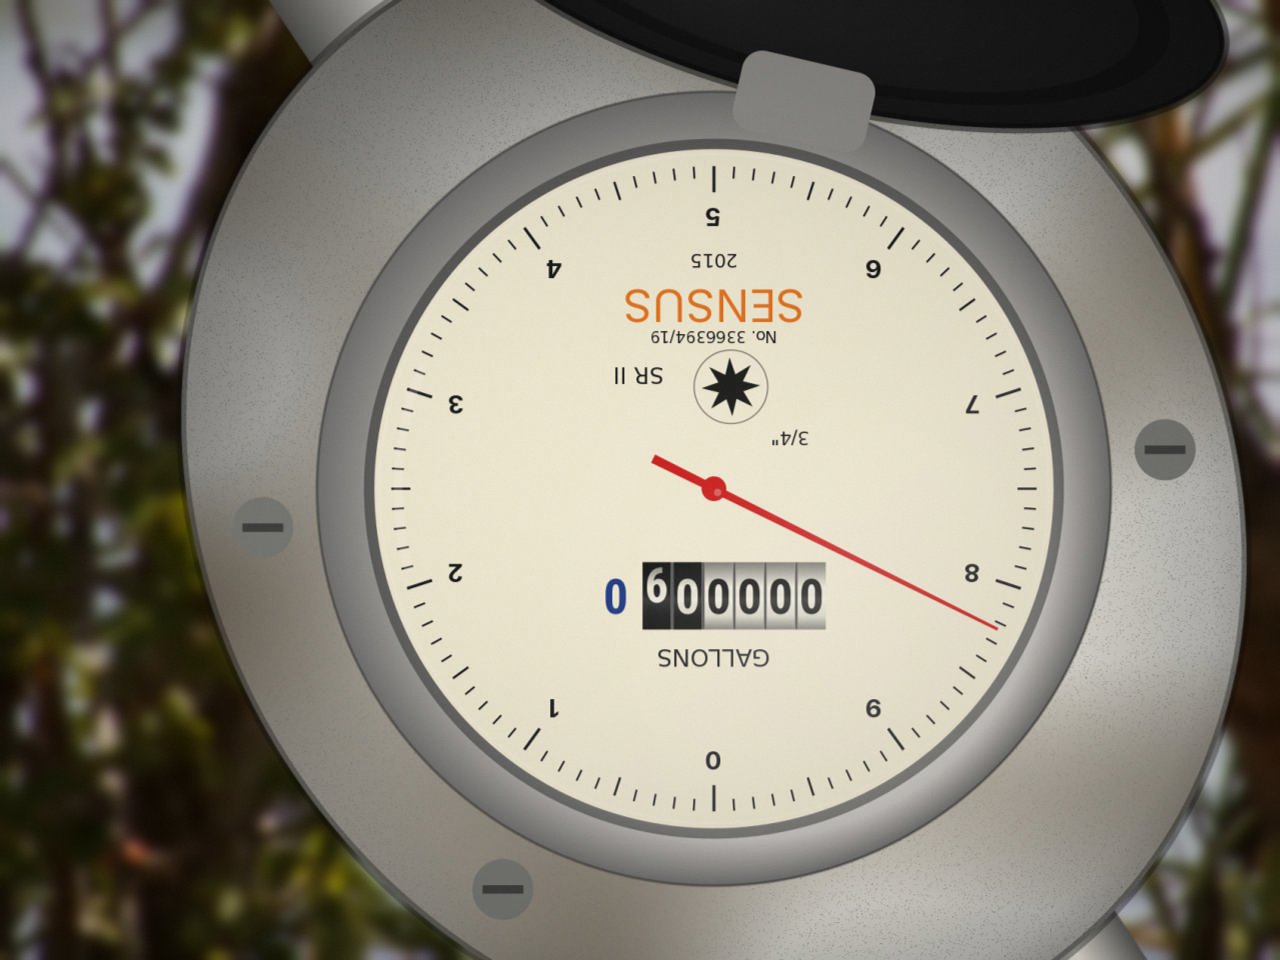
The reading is gal 88.2
